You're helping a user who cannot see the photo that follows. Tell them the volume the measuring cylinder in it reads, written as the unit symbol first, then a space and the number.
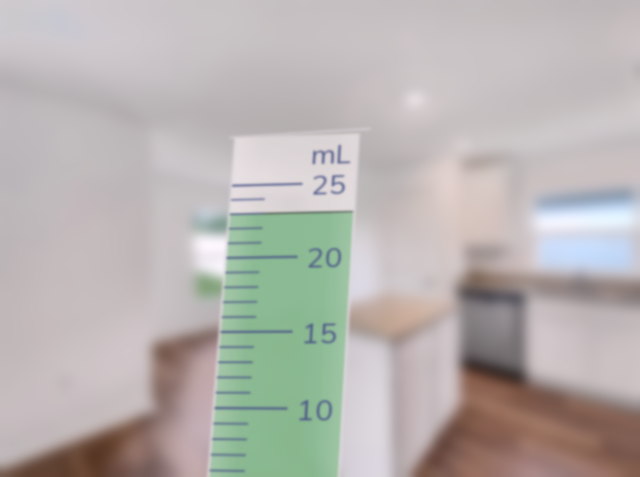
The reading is mL 23
